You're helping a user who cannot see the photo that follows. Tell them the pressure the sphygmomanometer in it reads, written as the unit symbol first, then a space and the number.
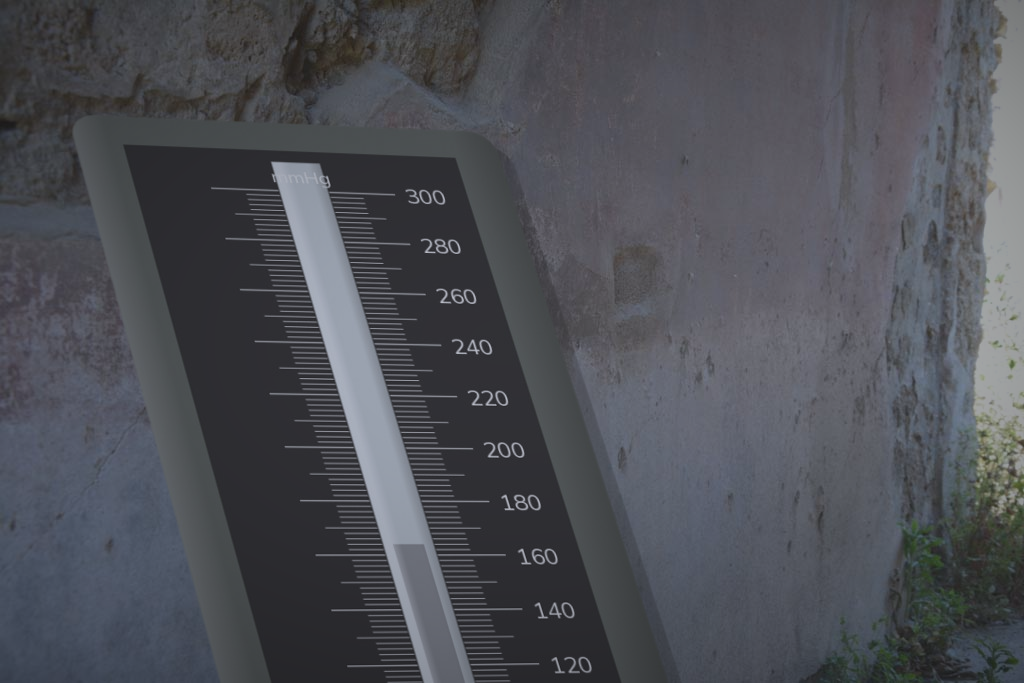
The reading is mmHg 164
